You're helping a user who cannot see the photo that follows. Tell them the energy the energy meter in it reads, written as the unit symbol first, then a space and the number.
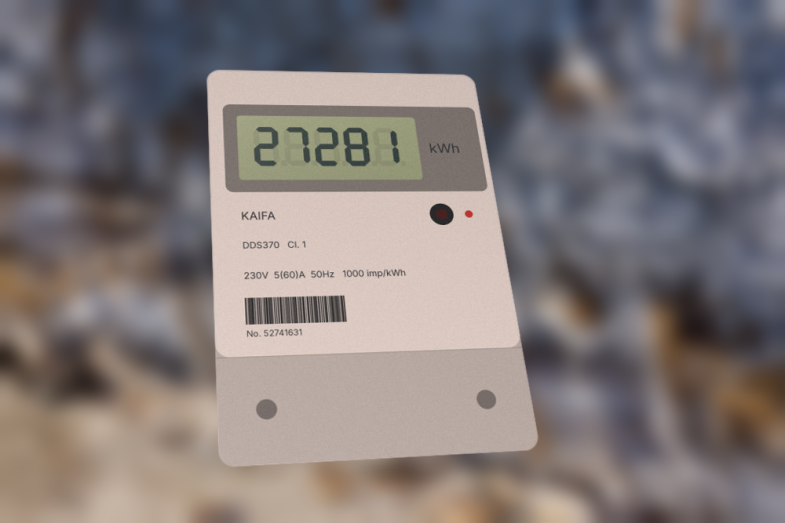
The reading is kWh 27281
